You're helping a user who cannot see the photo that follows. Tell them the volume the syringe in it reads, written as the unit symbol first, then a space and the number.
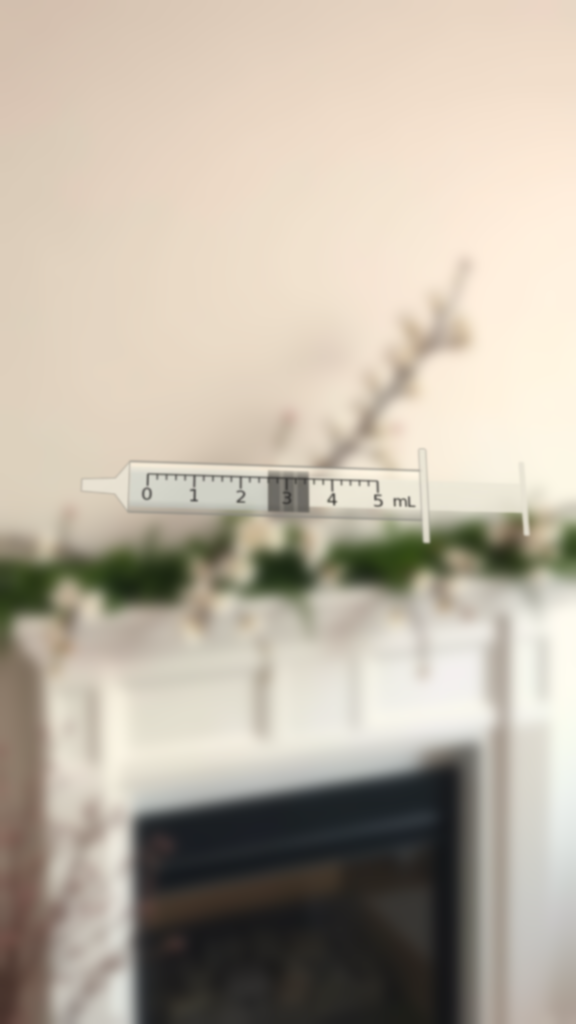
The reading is mL 2.6
